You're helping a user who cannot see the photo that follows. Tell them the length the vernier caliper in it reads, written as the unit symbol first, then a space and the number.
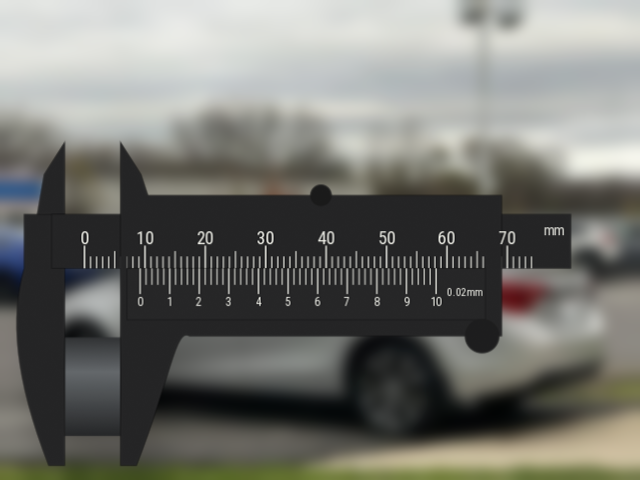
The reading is mm 9.2
